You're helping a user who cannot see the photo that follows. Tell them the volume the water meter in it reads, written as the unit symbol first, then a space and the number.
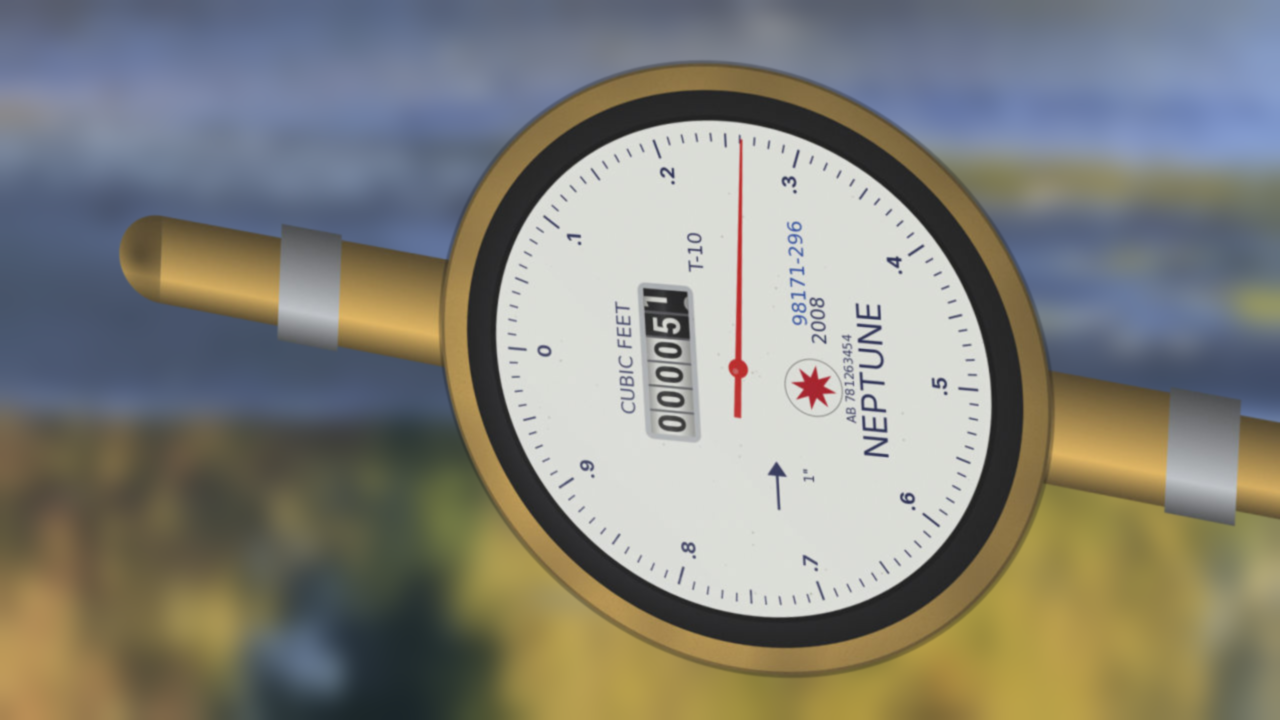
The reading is ft³ 51.26
